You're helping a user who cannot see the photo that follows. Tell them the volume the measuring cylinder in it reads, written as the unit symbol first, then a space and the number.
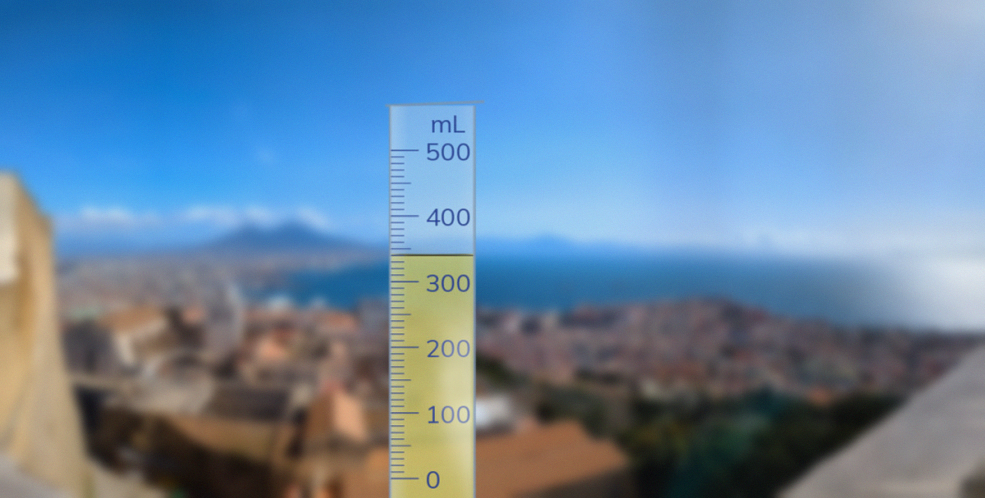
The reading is mL 340
